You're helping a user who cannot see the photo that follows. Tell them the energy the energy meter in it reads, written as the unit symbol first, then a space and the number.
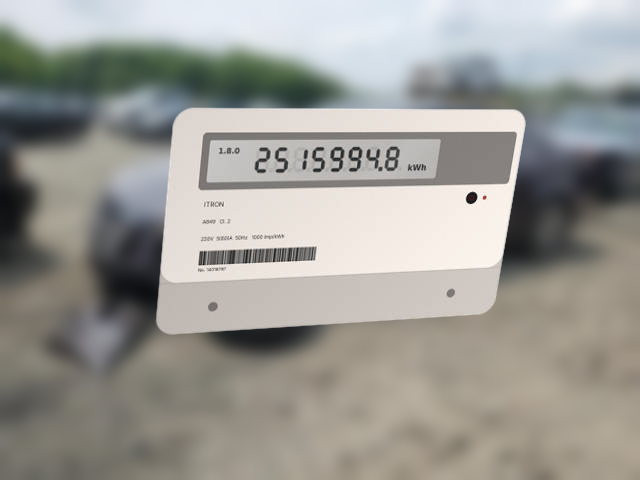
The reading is kWh 2515994.8
